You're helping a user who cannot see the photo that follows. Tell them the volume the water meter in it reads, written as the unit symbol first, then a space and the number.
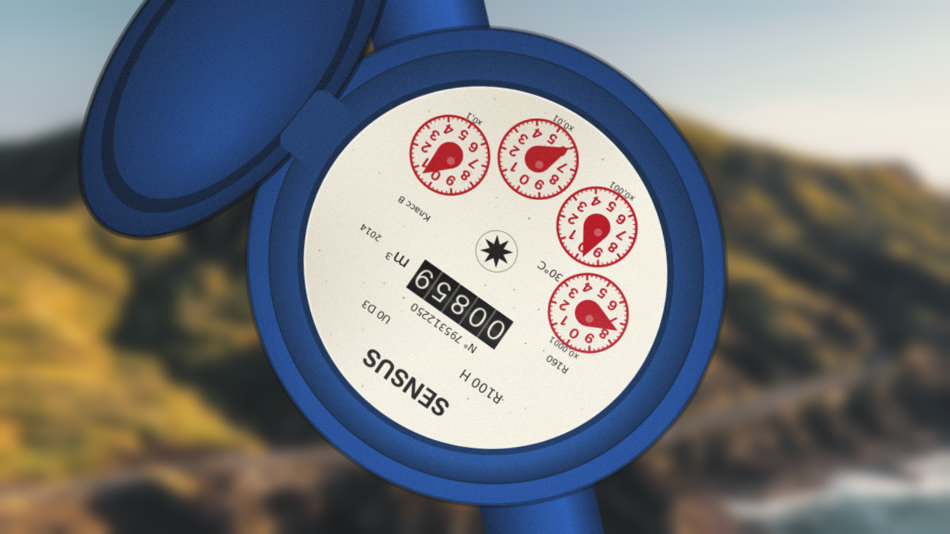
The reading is m³ 859.0597
